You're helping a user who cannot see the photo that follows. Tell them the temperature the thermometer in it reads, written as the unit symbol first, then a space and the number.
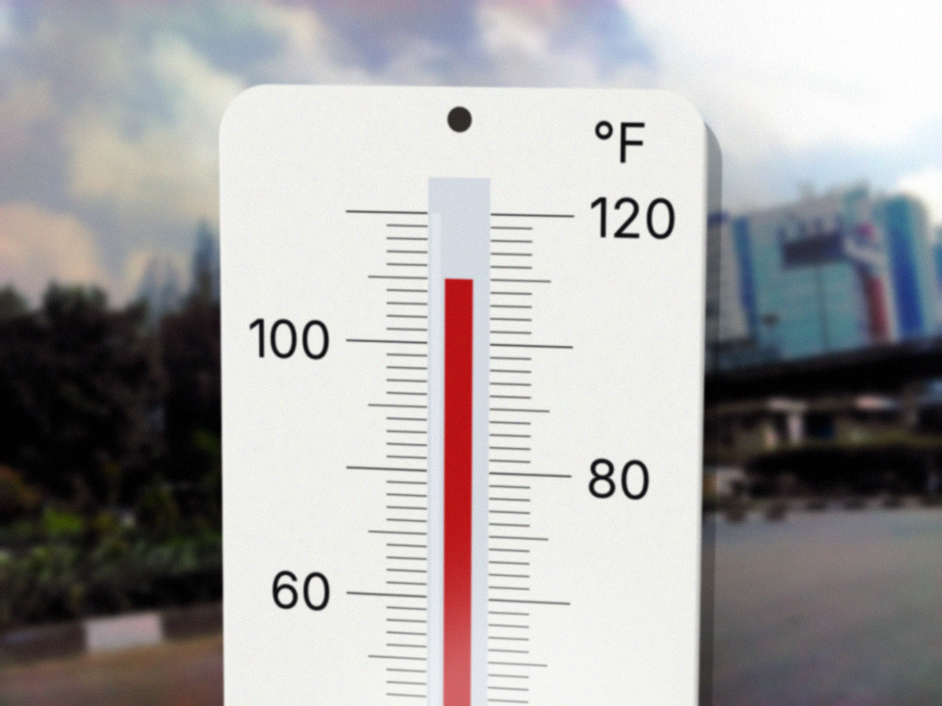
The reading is °F 110
